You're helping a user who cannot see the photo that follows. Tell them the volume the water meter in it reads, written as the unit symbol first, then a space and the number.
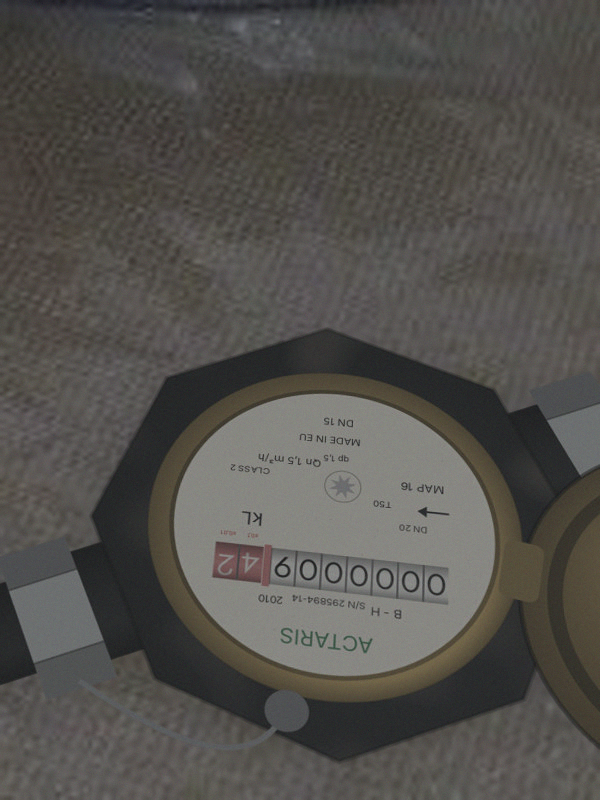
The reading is kL 9.42
